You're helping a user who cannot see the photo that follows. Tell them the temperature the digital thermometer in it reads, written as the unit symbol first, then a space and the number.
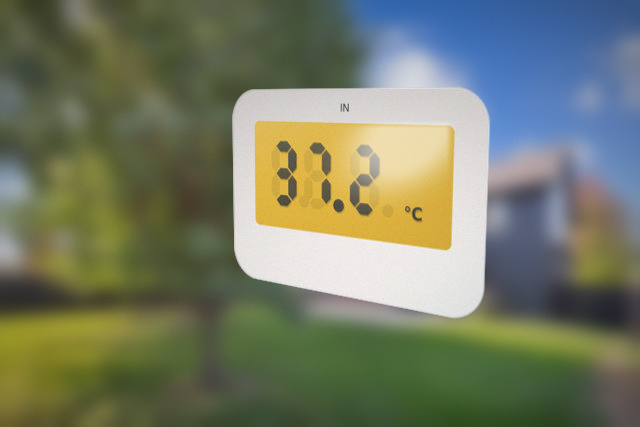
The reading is °C 37.2
